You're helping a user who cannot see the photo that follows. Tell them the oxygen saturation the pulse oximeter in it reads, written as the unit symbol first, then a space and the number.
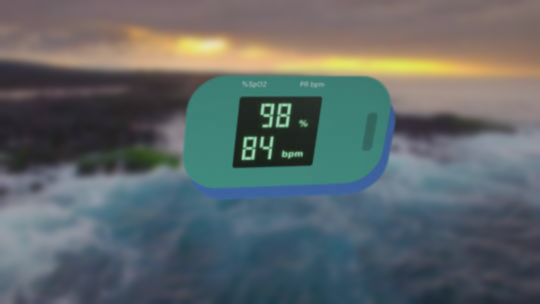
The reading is % 98
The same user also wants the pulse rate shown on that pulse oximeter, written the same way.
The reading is bpm 84
